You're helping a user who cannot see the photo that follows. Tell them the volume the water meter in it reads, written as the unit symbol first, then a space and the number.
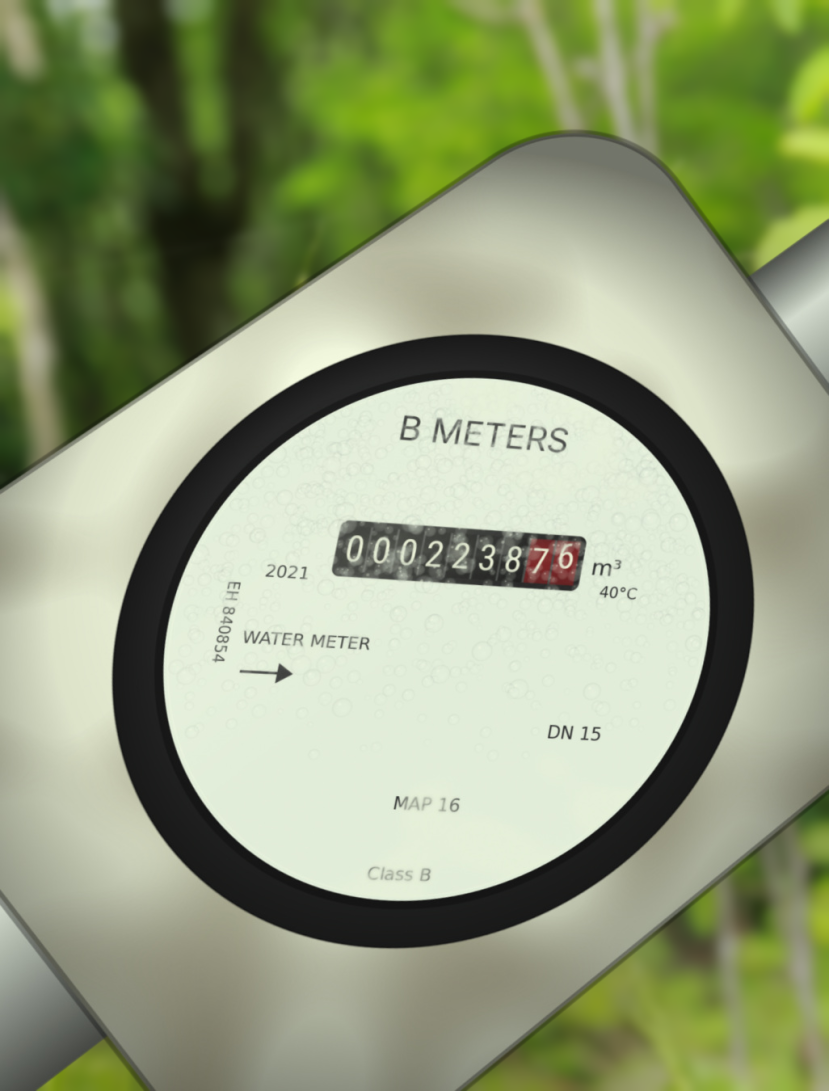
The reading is m³ 2238.76
